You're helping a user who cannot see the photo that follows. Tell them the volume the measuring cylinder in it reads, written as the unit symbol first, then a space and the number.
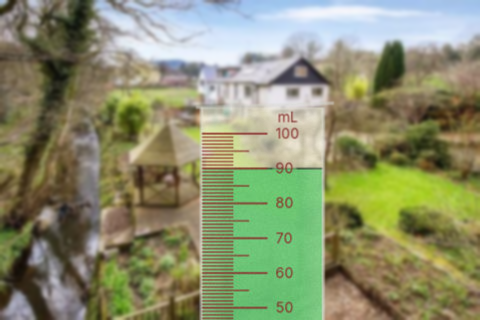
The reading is mL 90
